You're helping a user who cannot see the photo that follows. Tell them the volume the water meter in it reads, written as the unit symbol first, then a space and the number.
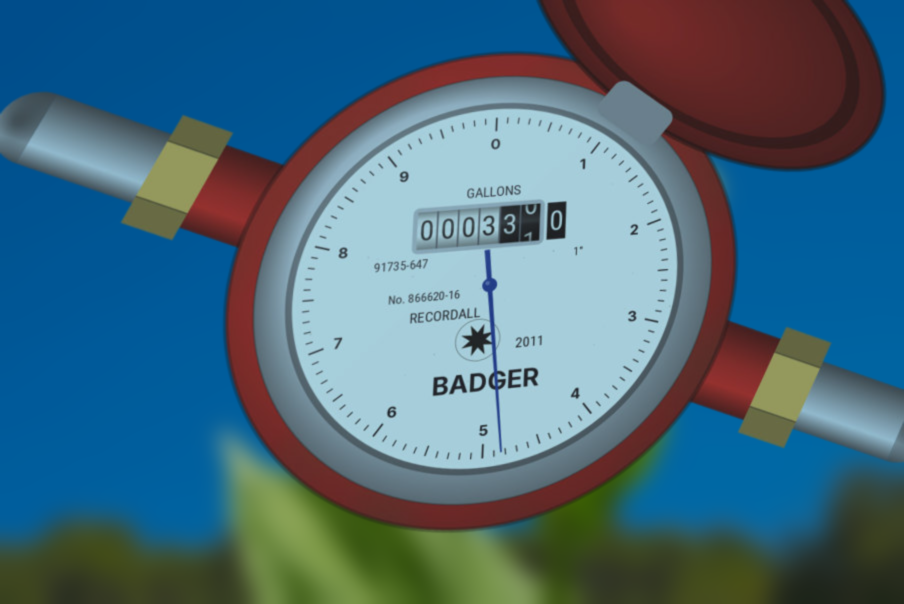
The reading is gal 3304.8
